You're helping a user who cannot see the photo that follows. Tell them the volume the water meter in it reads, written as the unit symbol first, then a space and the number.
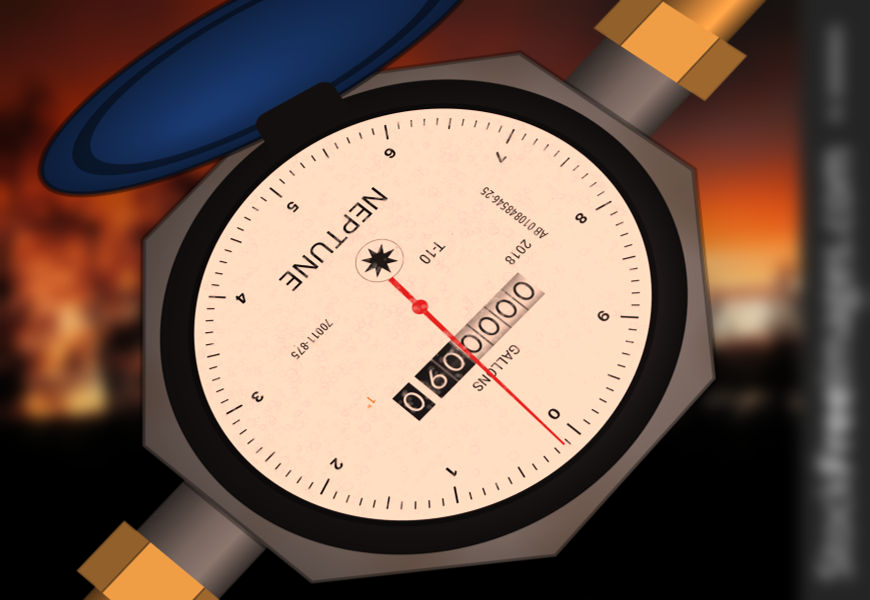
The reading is gal 90.1
